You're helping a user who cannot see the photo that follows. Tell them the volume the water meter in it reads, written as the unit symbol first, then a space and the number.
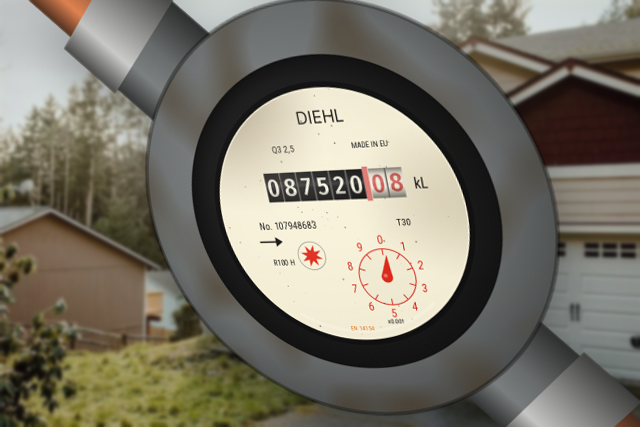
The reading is kL 87520.080
